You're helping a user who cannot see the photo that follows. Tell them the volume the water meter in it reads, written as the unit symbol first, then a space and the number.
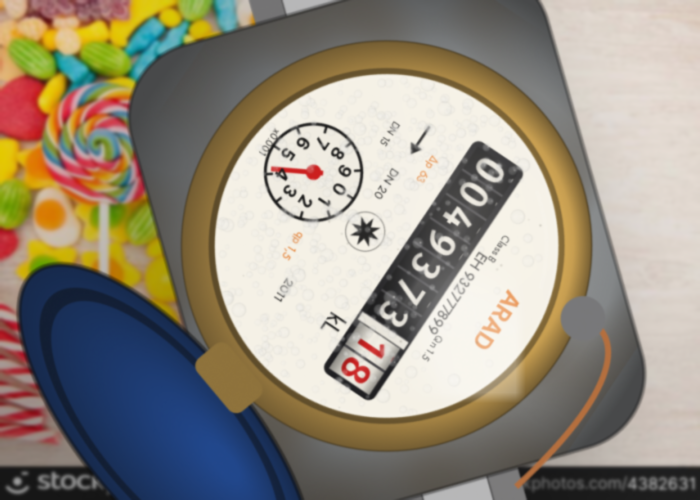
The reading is kL 49373.184
